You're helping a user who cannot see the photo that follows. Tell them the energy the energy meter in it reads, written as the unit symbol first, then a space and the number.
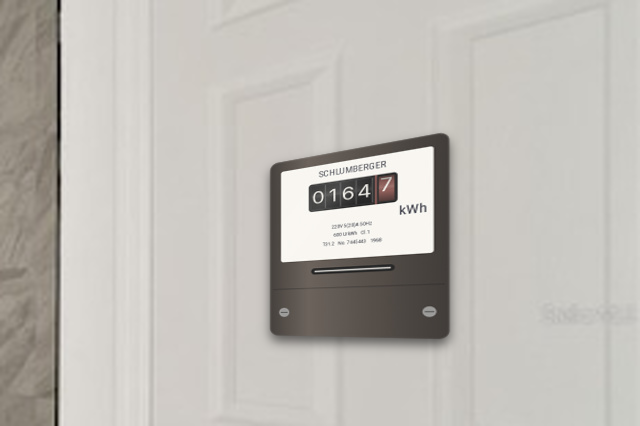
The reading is kWh 164.7
